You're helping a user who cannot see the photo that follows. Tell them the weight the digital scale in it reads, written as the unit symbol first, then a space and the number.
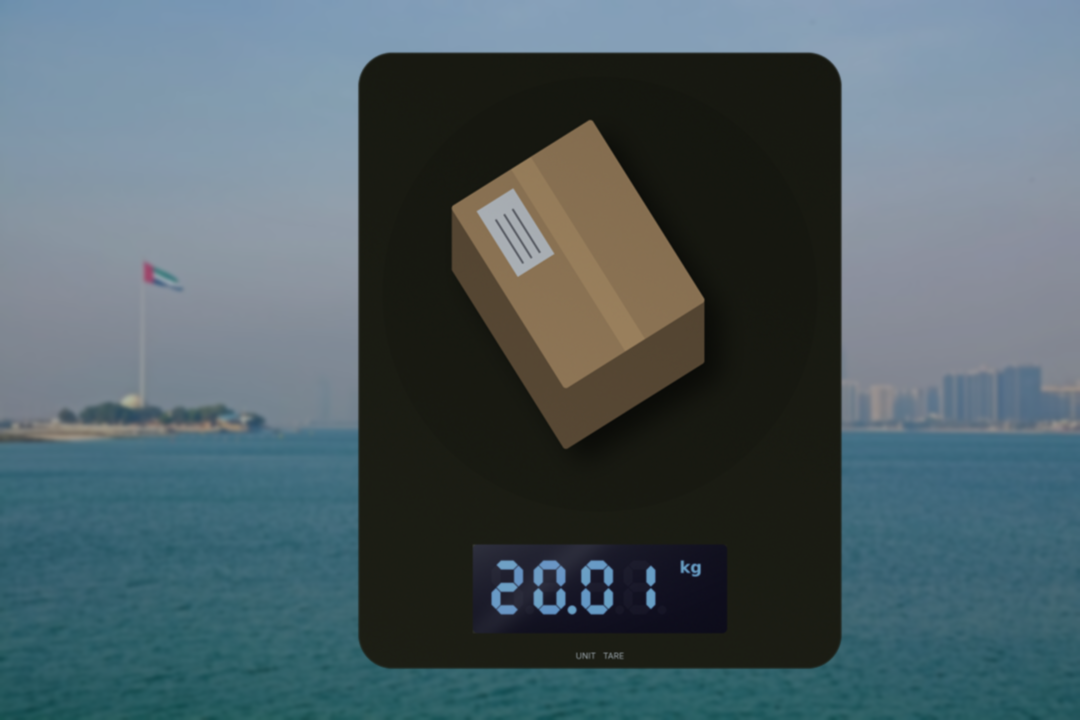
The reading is kg 20.01
